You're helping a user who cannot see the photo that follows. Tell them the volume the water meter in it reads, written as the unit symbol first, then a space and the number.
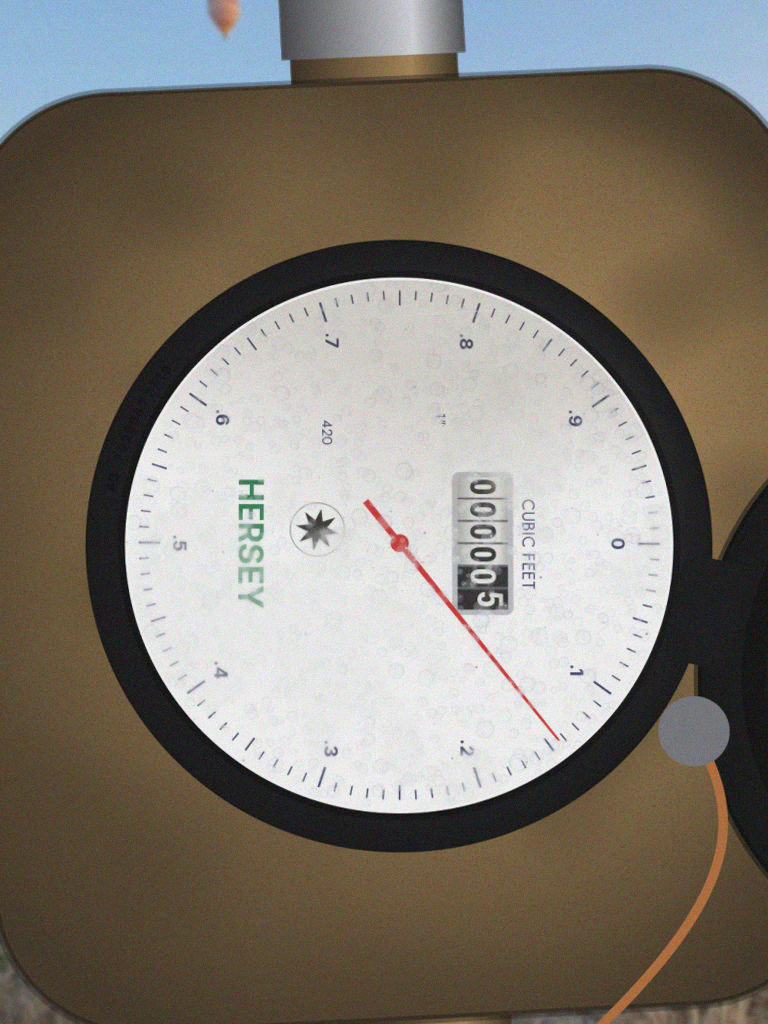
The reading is ft³ 5.14
